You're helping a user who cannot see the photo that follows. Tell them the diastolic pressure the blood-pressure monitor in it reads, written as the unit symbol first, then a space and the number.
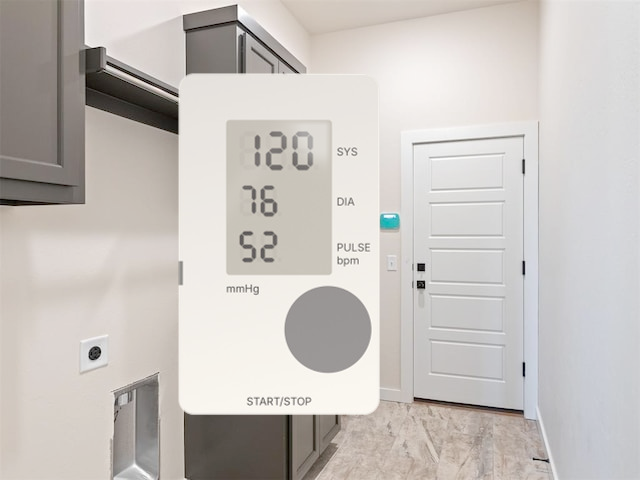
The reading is mmHg 76
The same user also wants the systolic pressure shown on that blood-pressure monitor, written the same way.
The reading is mmHg 120
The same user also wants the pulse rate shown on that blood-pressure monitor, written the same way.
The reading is bpm 52
